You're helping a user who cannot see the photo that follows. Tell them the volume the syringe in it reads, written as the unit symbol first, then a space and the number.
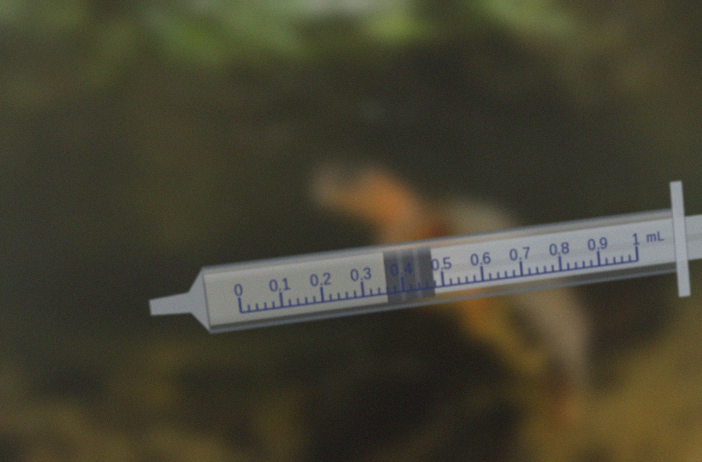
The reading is mL 0.36
